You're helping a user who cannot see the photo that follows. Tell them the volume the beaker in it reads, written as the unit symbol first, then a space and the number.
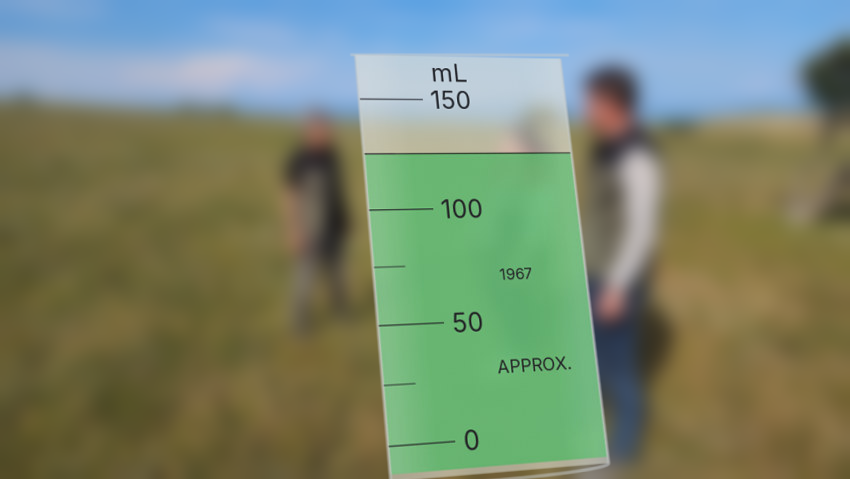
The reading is mL 125
